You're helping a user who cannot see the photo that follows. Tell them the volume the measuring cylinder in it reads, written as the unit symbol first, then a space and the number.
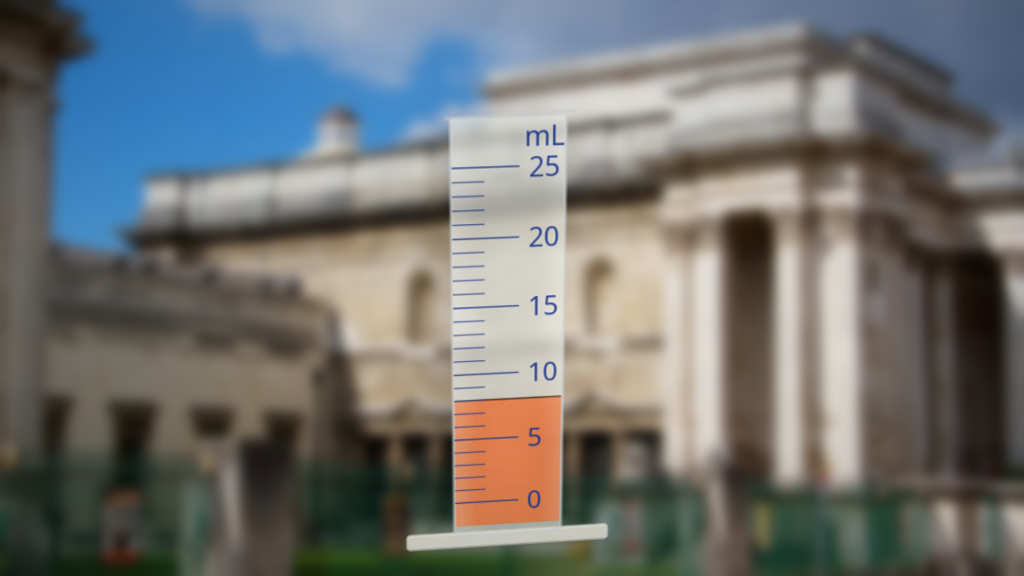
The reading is mL 8
